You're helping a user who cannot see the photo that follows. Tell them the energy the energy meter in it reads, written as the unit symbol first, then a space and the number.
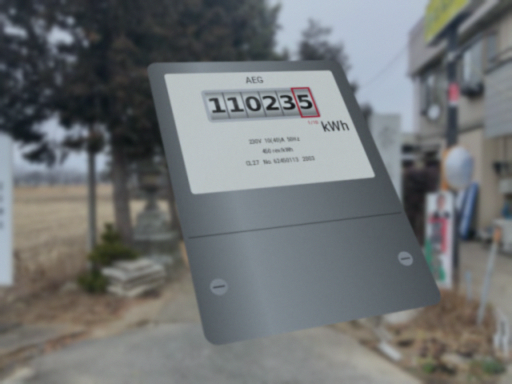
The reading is kWh 11023.5
